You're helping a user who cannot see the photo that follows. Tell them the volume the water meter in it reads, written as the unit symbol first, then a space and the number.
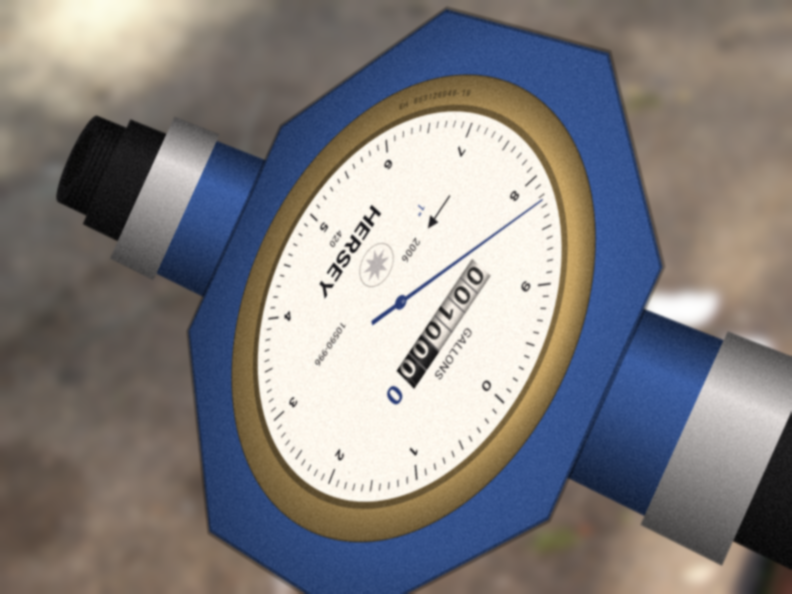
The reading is gal 9998.2
